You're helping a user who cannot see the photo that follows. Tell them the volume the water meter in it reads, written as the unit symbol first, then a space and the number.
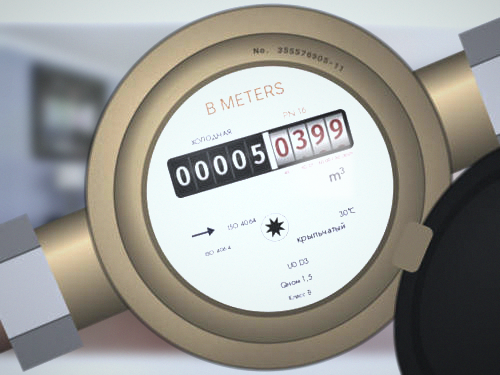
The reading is m³ 5.0399
